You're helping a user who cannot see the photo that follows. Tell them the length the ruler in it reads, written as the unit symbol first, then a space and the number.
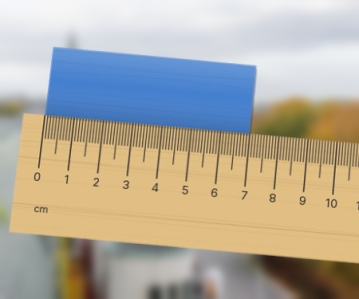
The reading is cm 7
